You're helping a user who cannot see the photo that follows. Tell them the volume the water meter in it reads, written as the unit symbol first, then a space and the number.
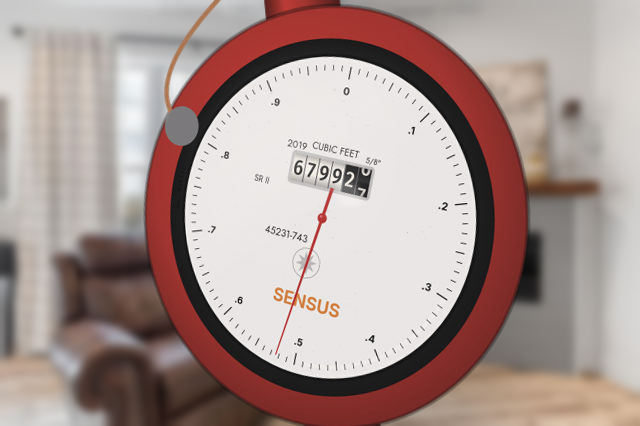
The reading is ft³ 679926.52
